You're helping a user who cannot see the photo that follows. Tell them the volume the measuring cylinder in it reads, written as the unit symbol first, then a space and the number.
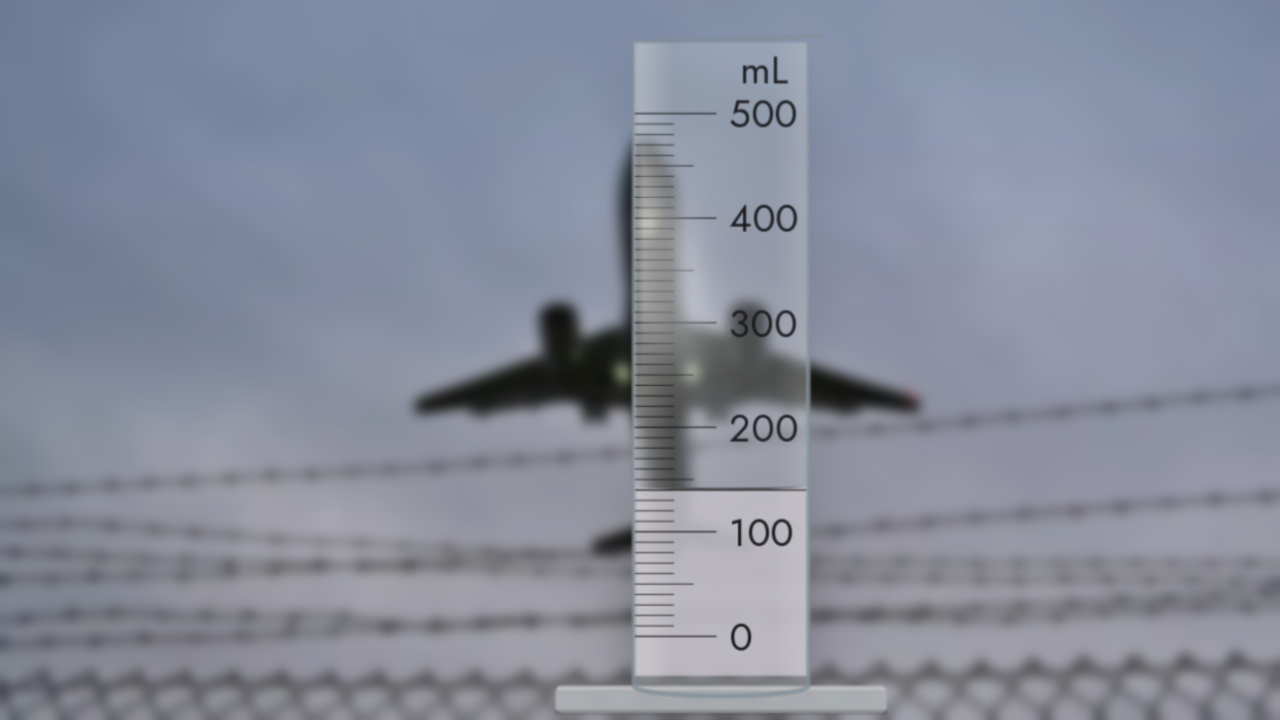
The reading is mL 140
